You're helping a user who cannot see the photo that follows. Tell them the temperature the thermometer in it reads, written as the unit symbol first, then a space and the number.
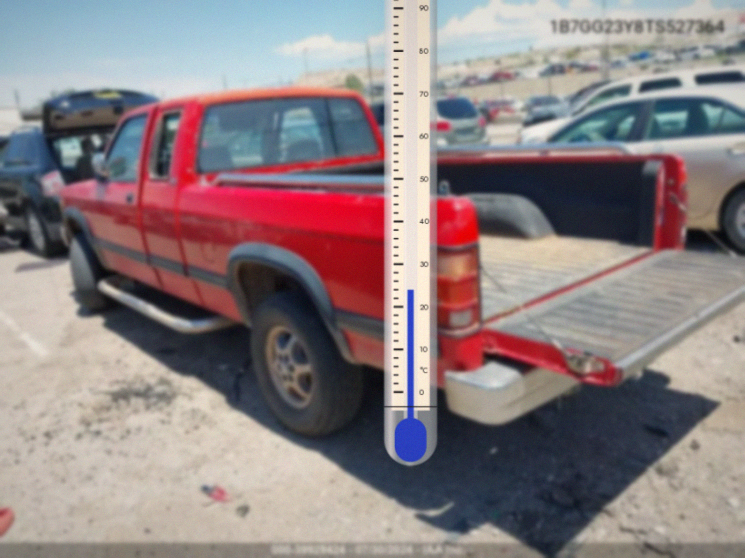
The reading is °C 24
